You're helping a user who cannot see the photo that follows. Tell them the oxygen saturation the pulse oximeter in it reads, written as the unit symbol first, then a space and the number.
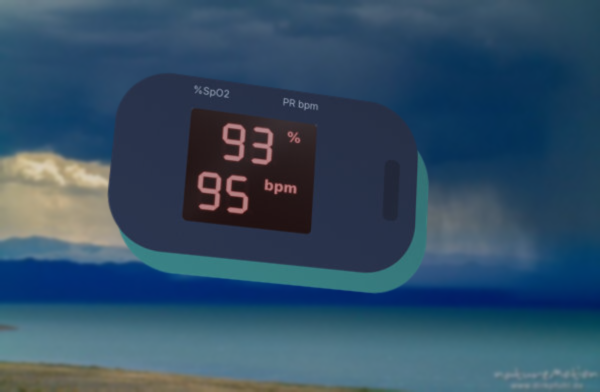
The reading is % 93
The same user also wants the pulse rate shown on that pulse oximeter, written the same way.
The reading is bpm 95
